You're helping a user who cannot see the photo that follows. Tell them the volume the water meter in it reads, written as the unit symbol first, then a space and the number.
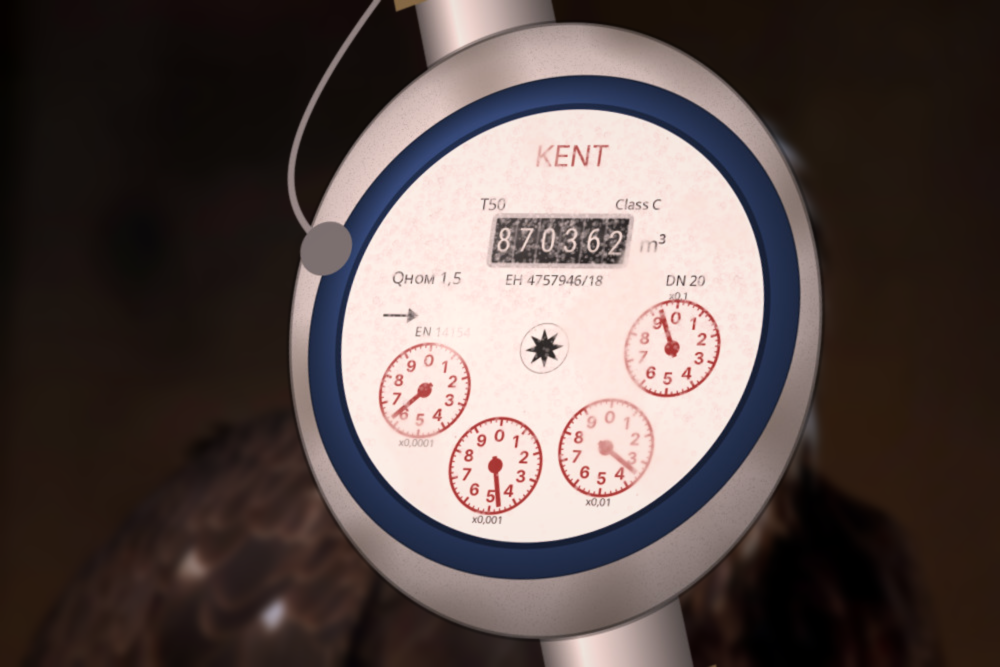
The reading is m³ 870361.9346
